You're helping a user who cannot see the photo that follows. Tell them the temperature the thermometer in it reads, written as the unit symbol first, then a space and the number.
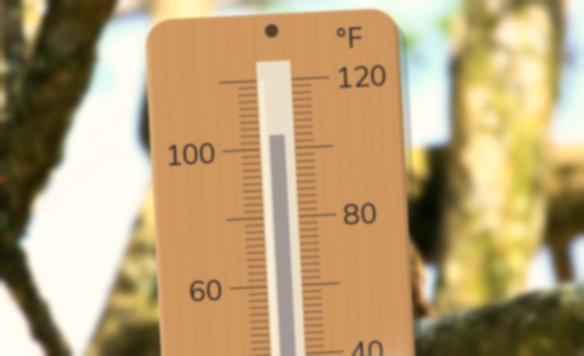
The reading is °F 104
